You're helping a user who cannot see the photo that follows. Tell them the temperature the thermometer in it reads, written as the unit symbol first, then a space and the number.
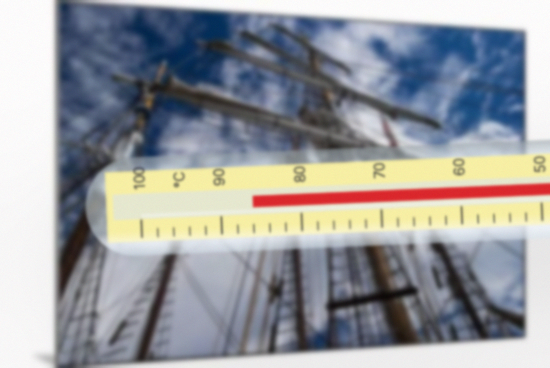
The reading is °C 86
